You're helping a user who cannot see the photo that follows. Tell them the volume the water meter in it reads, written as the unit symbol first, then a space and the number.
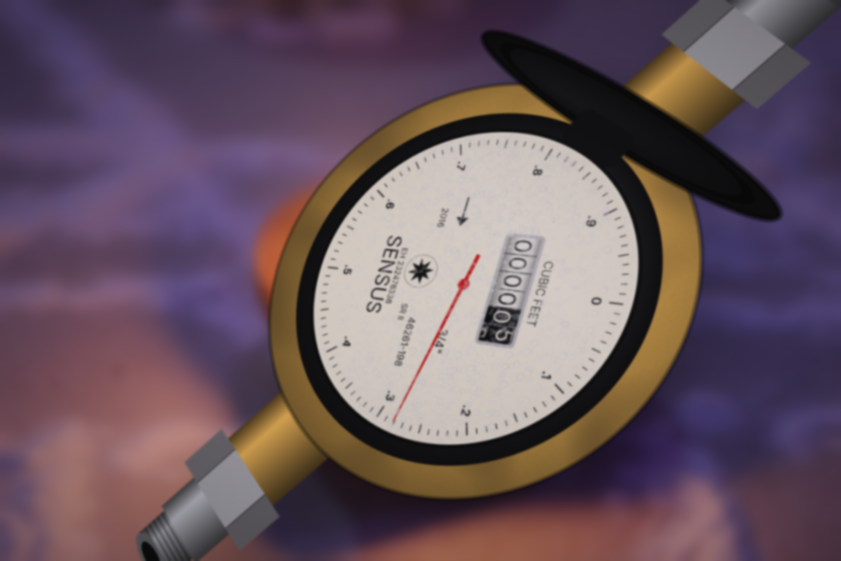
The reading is ft³ 5.28
